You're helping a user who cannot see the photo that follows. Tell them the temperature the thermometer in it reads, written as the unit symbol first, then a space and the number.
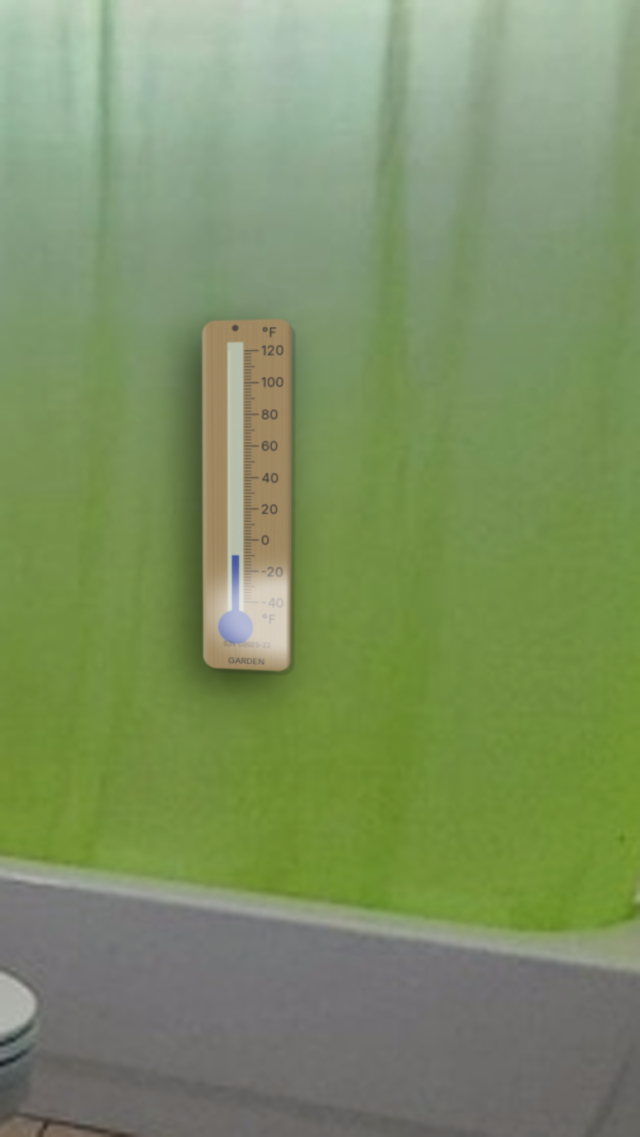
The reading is °F -10
